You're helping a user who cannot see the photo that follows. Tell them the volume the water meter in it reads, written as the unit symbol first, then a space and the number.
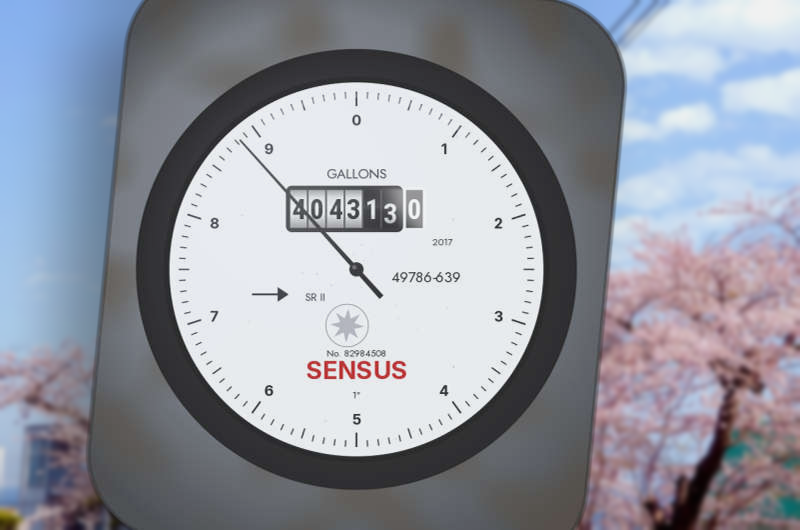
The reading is gal 4043128.8
